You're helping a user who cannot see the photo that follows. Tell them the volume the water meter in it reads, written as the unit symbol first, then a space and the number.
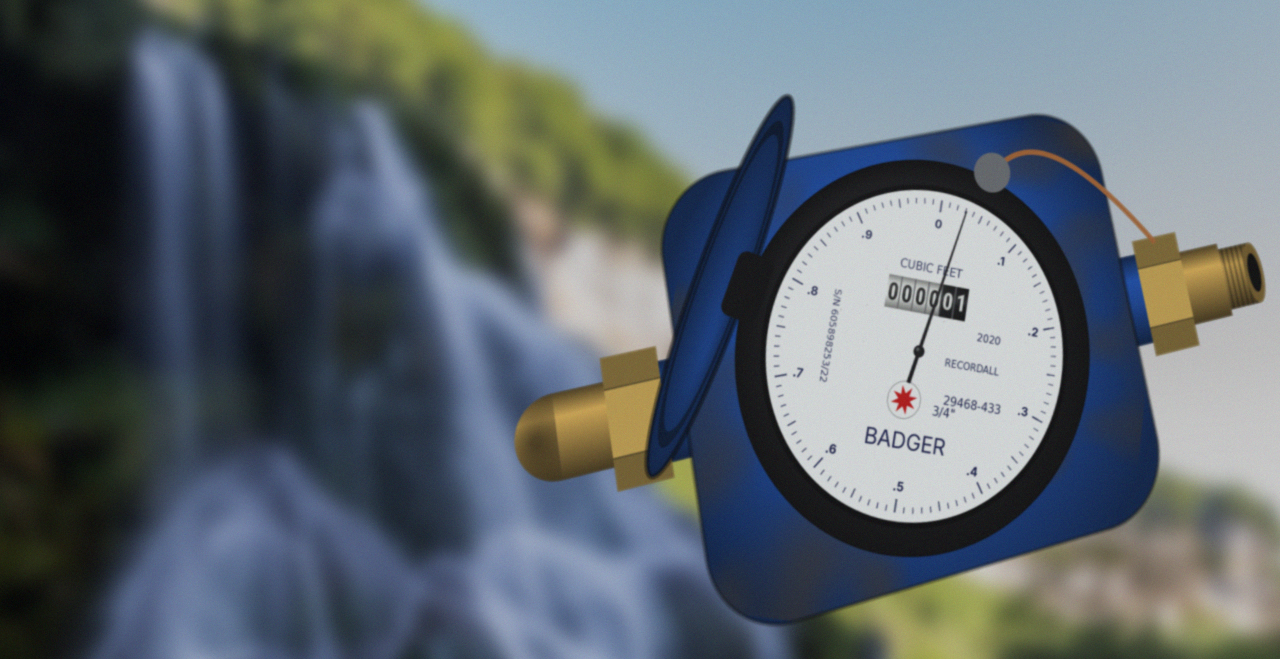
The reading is ft³ 1.03
